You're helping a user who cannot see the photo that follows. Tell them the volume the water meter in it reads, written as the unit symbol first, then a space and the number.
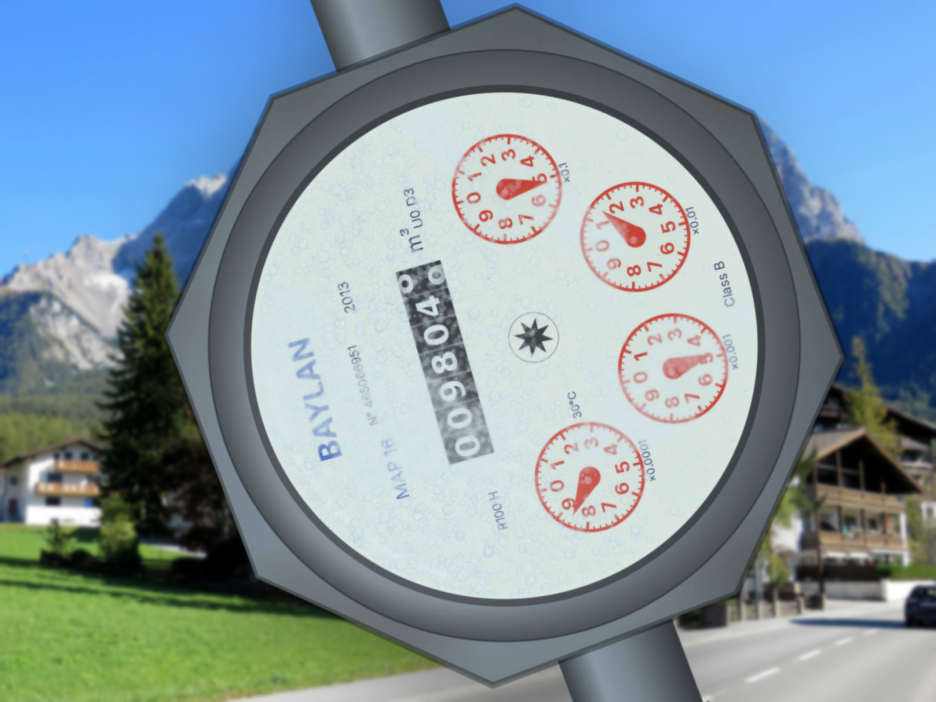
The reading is m³ 98048.5148
